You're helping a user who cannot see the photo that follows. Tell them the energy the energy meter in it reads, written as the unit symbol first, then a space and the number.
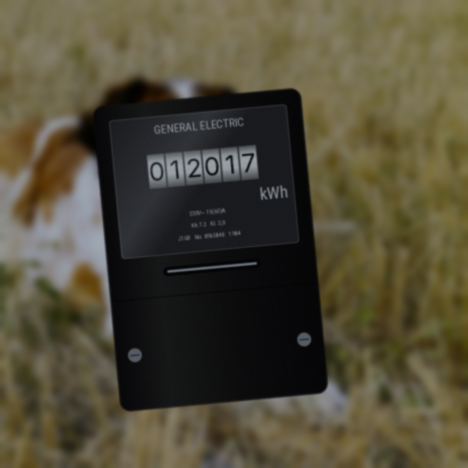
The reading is kWh 12017
